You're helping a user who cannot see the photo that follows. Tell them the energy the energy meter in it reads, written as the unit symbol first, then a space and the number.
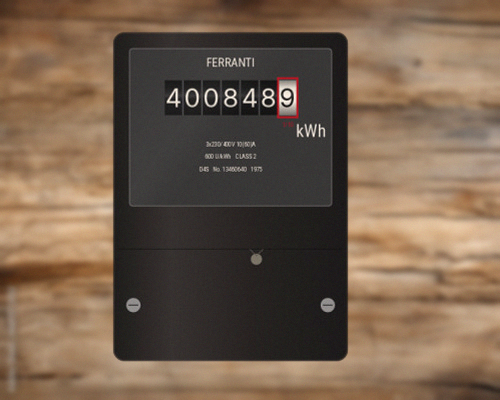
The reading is kWh 400848.9
